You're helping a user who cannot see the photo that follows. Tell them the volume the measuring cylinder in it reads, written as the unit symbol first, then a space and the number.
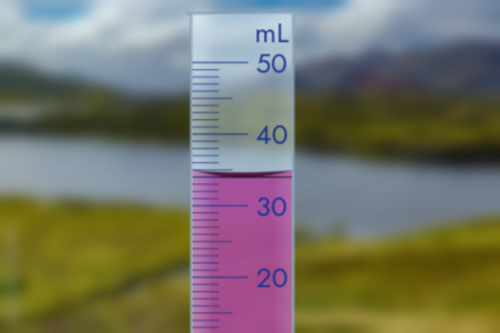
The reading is mL 34
